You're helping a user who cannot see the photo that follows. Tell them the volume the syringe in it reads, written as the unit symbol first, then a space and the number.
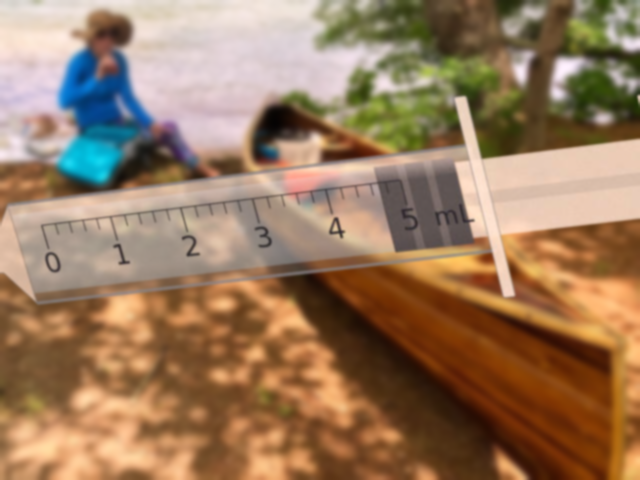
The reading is mL 4.7
